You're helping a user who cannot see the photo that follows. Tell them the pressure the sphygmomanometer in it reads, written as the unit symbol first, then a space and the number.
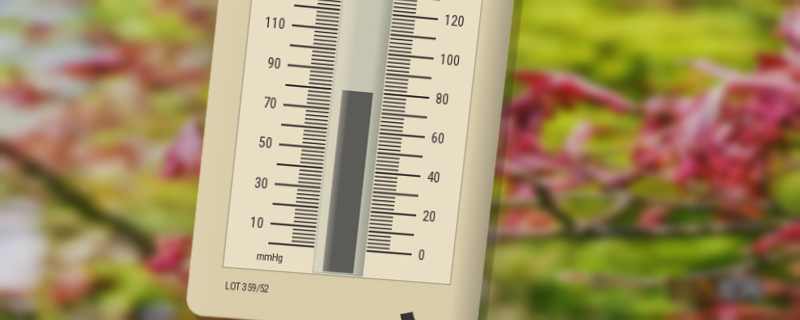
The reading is mmHg 80
